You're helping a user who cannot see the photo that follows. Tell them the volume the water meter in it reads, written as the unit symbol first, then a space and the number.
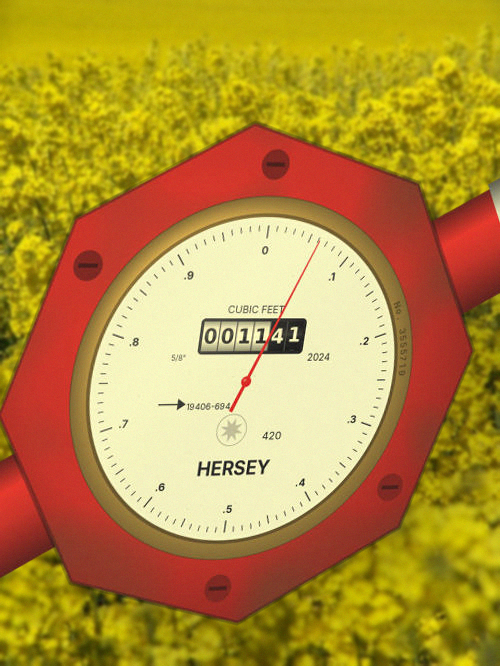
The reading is ft³ 1141.06
